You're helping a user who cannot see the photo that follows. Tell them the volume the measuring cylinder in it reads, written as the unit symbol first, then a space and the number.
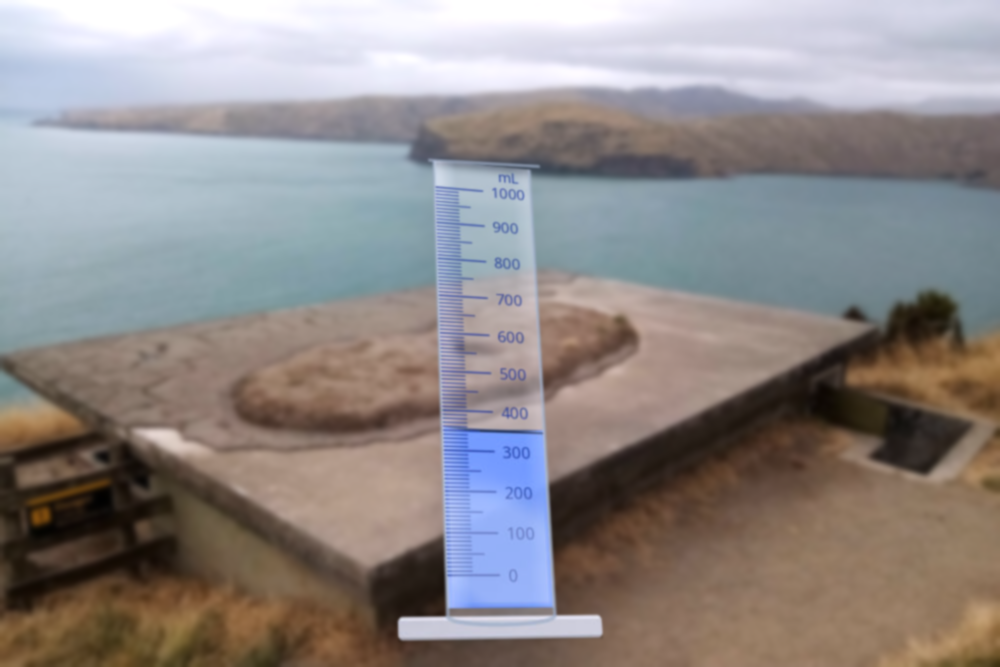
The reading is mL 350
